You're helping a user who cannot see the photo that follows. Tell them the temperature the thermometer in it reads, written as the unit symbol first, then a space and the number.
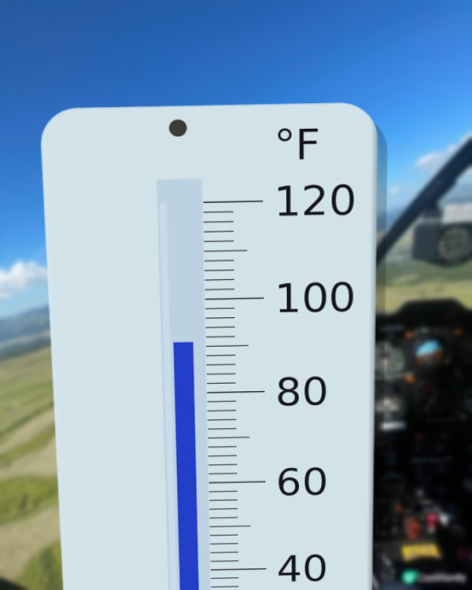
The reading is °F 91
